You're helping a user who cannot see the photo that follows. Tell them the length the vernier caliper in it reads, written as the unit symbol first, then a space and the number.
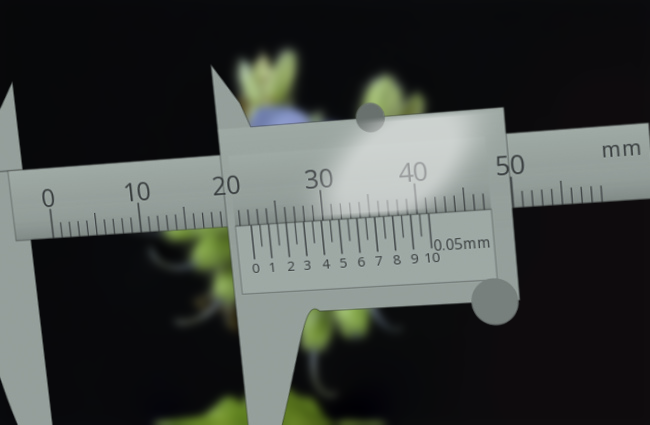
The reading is mm 22.2
